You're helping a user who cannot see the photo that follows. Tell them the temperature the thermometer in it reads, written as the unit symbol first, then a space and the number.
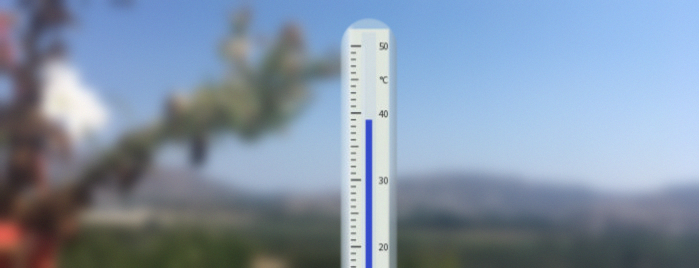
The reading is °C 39
